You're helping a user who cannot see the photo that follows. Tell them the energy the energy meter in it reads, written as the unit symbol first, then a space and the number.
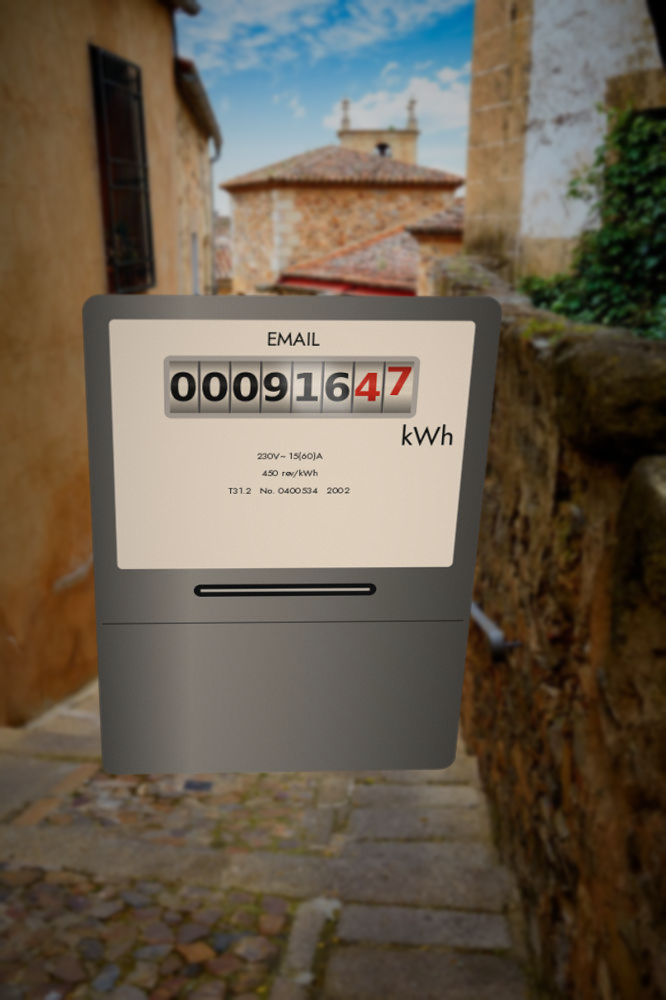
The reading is kWh 916.47
